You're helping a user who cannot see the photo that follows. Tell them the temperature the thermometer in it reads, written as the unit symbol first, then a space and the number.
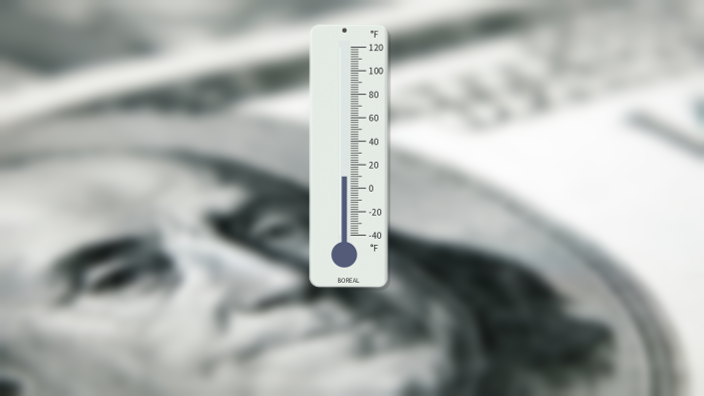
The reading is °F 10
